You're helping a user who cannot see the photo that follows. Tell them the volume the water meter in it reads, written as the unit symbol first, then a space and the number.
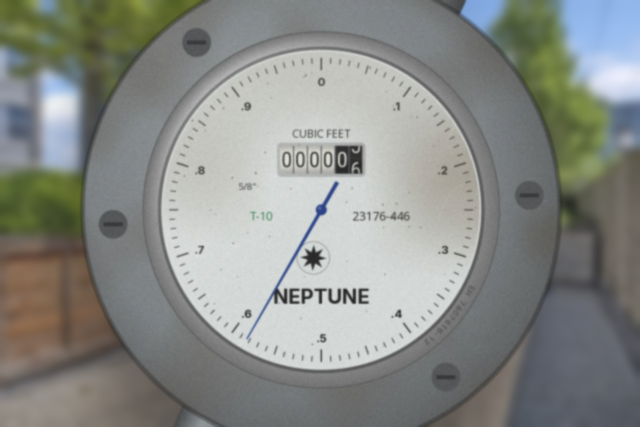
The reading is ft³ 5.58
